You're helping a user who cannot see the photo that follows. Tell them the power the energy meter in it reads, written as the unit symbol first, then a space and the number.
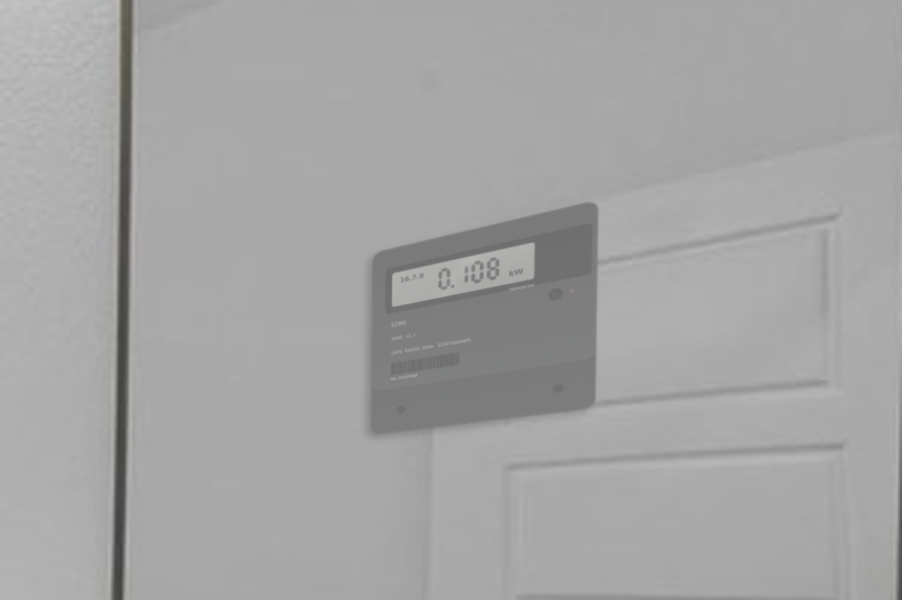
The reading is kW 0.108
